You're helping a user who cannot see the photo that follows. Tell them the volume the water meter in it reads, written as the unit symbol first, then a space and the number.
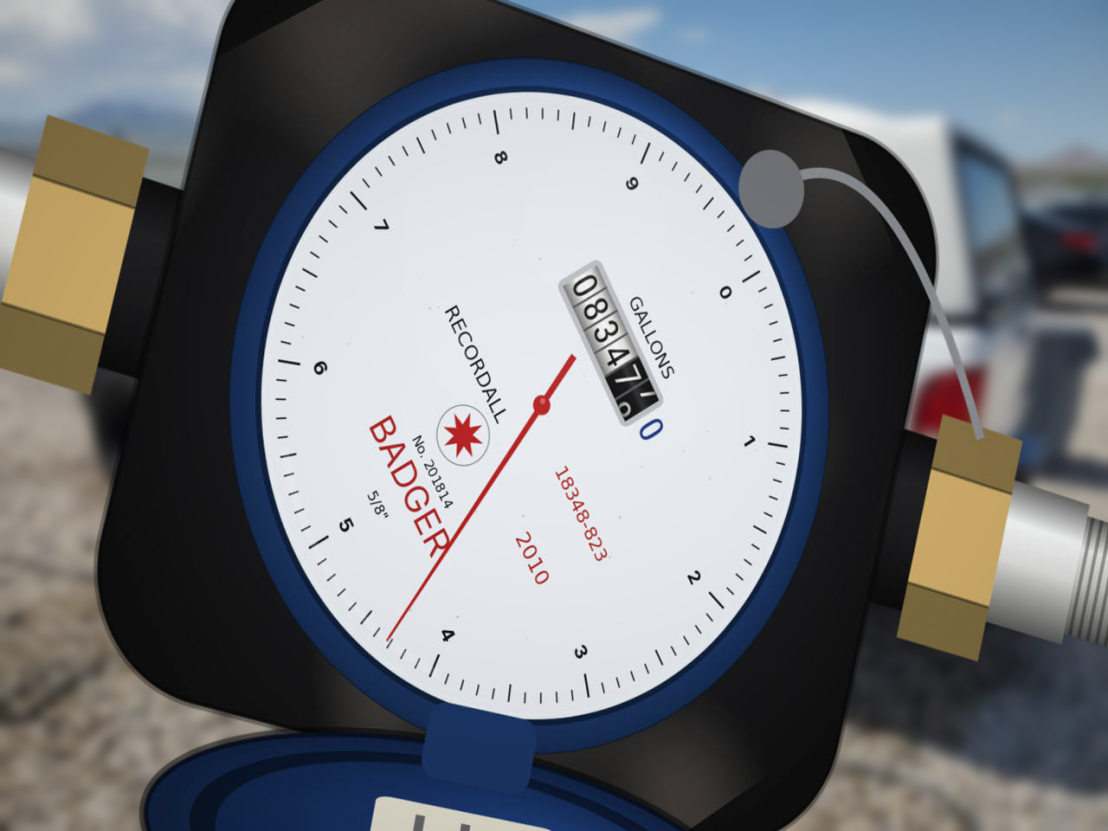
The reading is gal 834774.3
